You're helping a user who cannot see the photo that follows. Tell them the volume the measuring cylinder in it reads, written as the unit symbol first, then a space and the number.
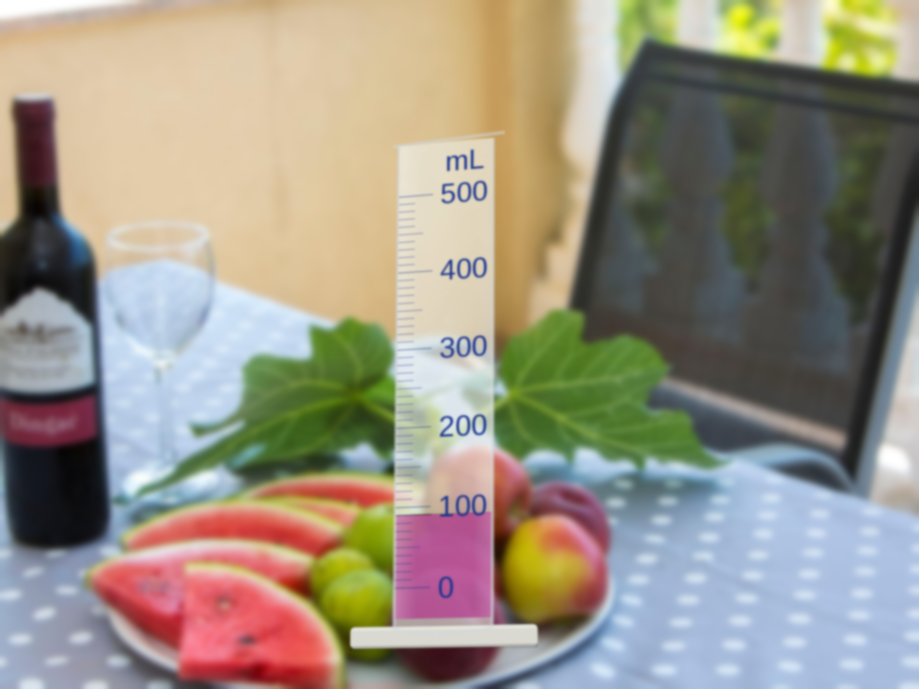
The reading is mL 90
